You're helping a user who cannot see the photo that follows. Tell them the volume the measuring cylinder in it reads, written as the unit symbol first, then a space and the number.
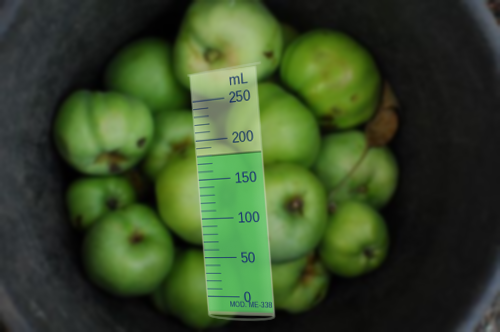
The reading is mL 180
